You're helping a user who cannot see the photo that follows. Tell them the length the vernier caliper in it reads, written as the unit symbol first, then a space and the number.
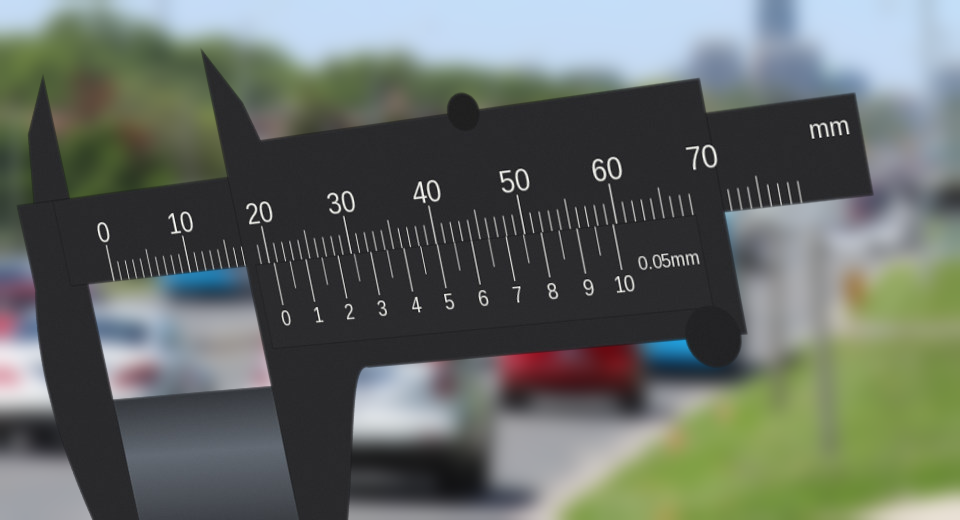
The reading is mm 20.6
